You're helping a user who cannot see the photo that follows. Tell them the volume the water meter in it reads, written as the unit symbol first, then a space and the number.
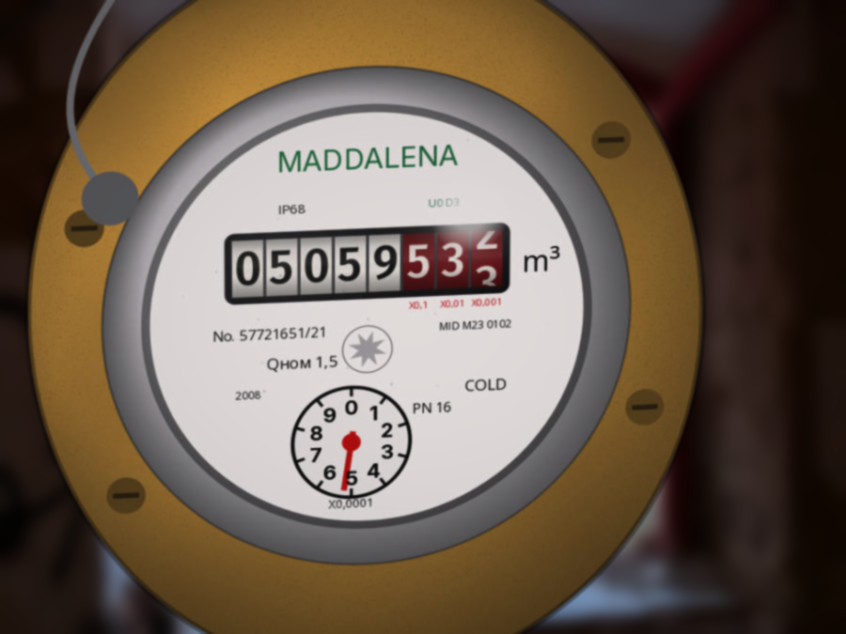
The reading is m³ 5059.5325
